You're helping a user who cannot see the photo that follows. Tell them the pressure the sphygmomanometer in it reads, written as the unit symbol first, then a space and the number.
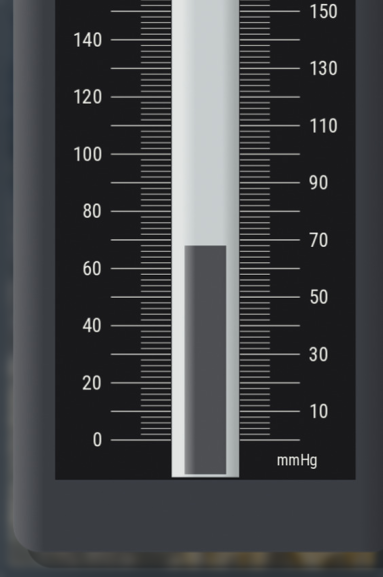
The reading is mmHg 68
